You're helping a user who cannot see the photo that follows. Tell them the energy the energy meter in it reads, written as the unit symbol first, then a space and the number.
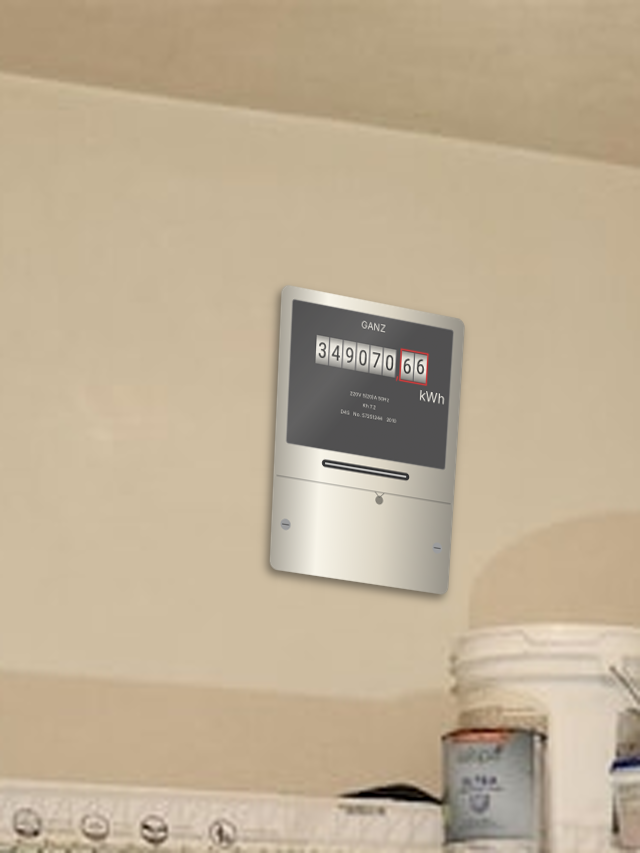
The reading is kWh 349070.66
